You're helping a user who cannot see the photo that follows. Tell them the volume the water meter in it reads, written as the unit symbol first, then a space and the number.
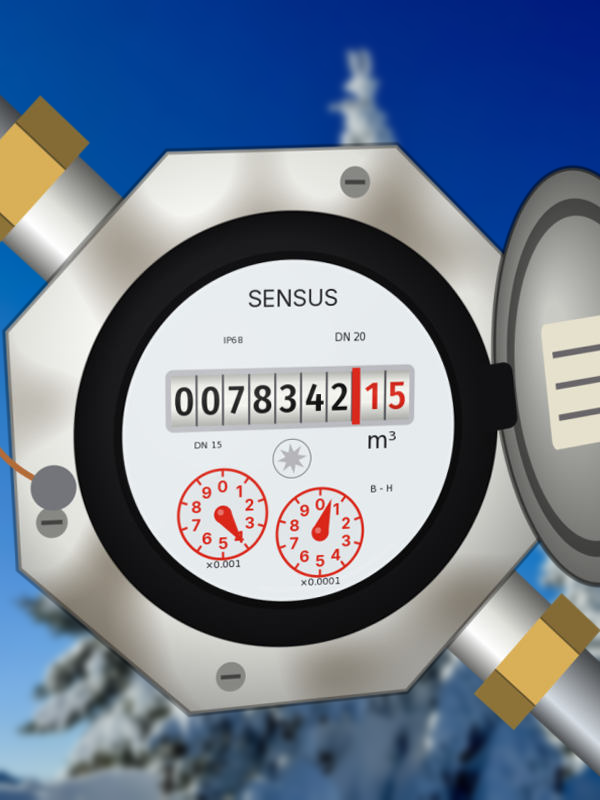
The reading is m³ 78342.1540
